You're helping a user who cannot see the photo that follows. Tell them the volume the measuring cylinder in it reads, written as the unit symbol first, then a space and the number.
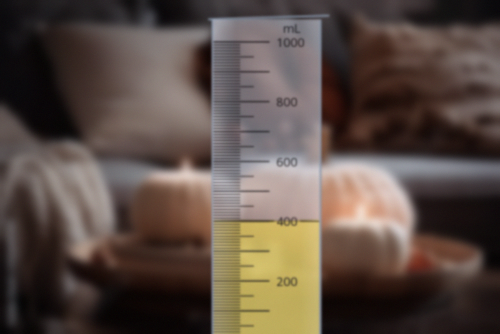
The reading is mL 400
